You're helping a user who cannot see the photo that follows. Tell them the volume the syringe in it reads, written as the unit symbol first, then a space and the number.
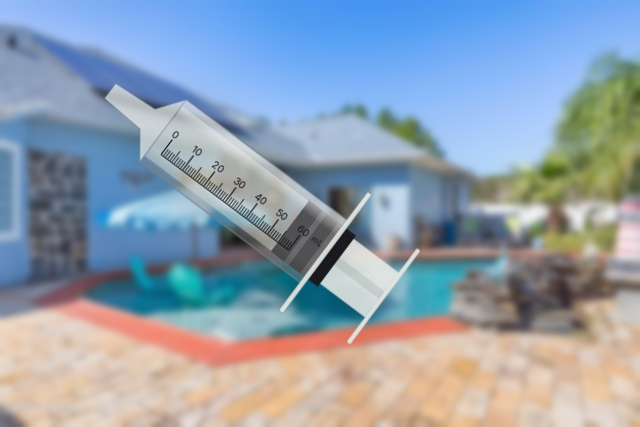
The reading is mL 55
